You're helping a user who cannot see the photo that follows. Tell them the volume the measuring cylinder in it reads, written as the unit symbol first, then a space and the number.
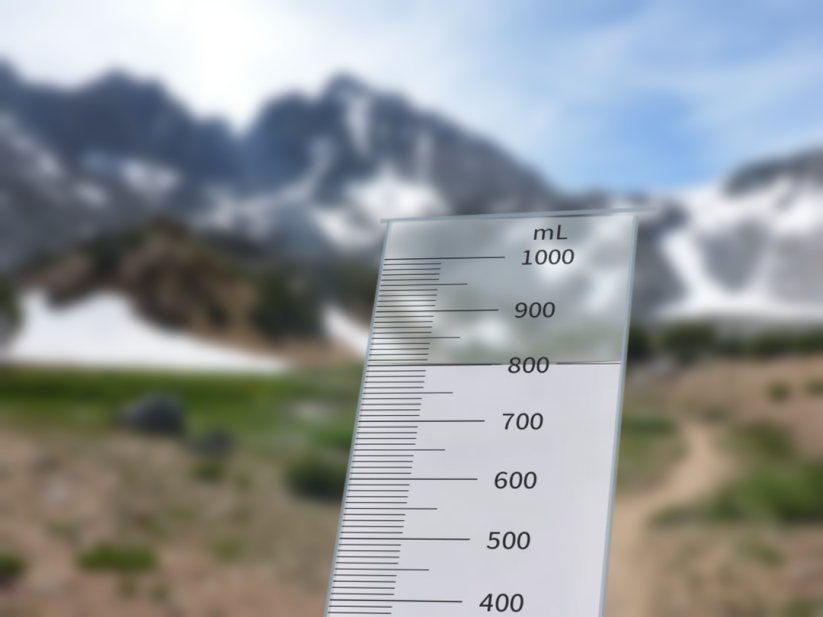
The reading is mL 800
